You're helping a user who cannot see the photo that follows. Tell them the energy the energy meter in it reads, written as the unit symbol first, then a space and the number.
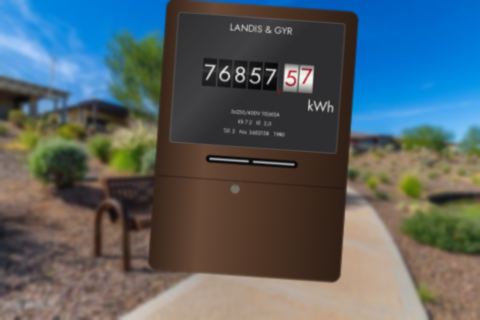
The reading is kWh 76857.57
